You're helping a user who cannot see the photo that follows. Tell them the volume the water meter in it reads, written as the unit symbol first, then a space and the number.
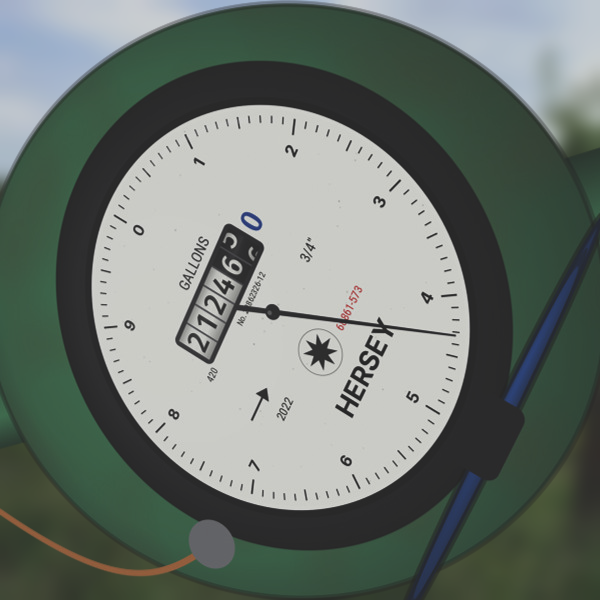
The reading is gal 2124654.3
